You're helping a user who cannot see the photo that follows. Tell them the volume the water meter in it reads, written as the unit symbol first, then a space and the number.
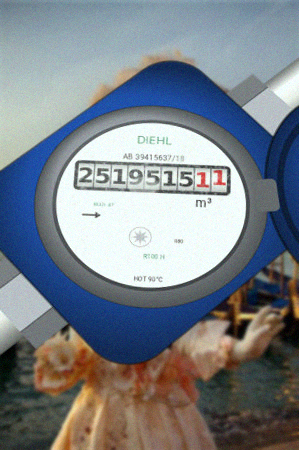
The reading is m³ 2519515.11
